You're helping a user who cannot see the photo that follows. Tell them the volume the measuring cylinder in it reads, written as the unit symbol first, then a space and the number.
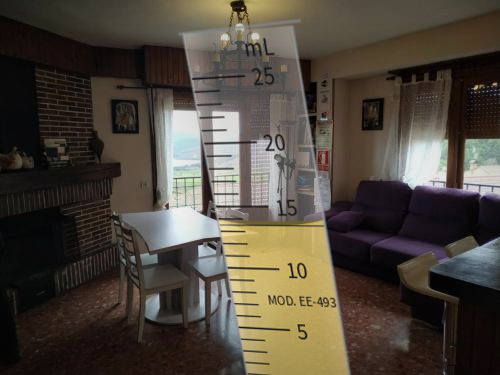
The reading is mL 13.5
